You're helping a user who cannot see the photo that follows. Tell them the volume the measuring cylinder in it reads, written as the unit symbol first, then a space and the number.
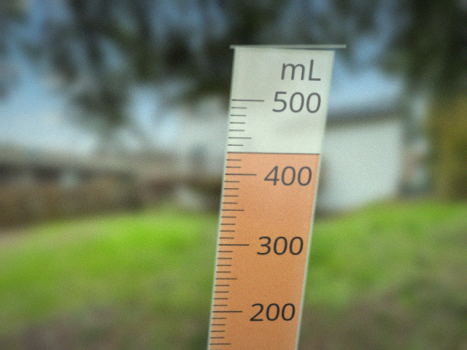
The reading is mL 430
